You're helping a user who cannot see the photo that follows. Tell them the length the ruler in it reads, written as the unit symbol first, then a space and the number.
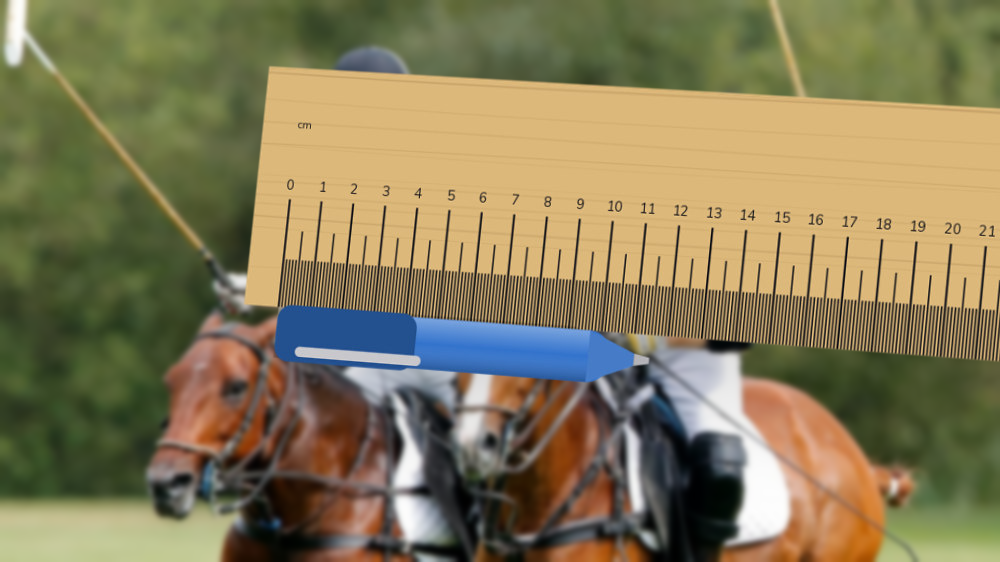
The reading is cm 11.5
